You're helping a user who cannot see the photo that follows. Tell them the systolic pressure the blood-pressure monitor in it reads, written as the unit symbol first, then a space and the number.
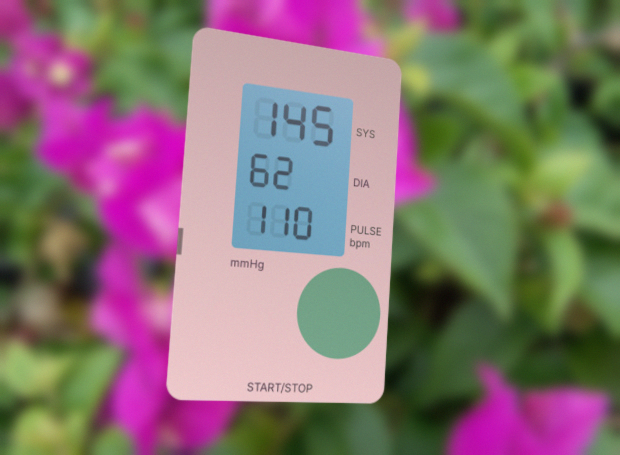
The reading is mmHg 145
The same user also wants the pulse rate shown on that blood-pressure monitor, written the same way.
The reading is bpm 110
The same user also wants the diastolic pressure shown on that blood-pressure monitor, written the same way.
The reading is mmHg 62
